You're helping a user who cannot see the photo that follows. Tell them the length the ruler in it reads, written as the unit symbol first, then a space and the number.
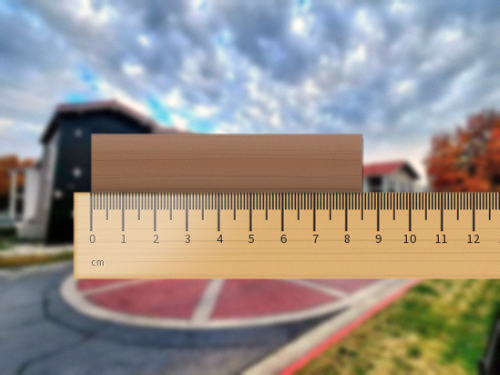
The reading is cm 8.5
